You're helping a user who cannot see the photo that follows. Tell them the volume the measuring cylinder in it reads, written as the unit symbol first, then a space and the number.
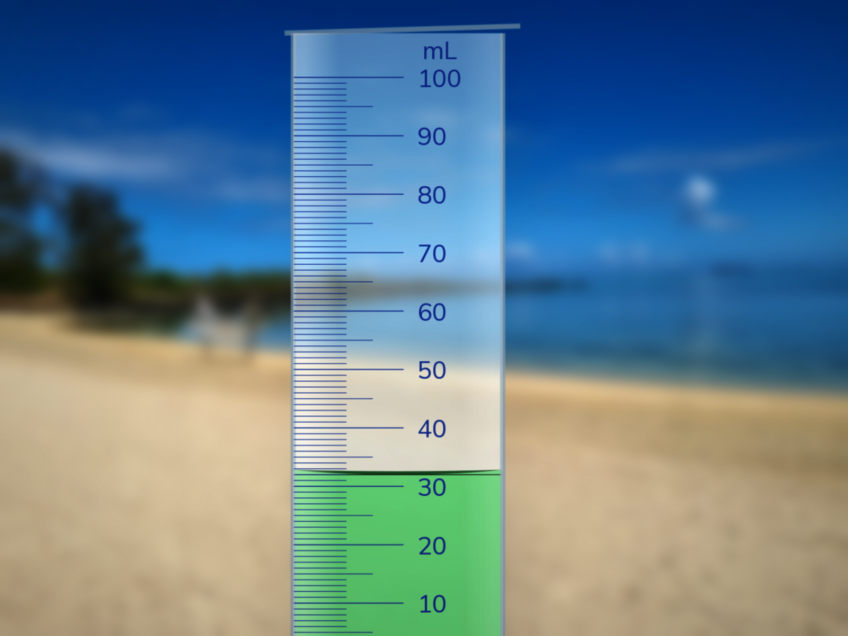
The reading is mL 32
